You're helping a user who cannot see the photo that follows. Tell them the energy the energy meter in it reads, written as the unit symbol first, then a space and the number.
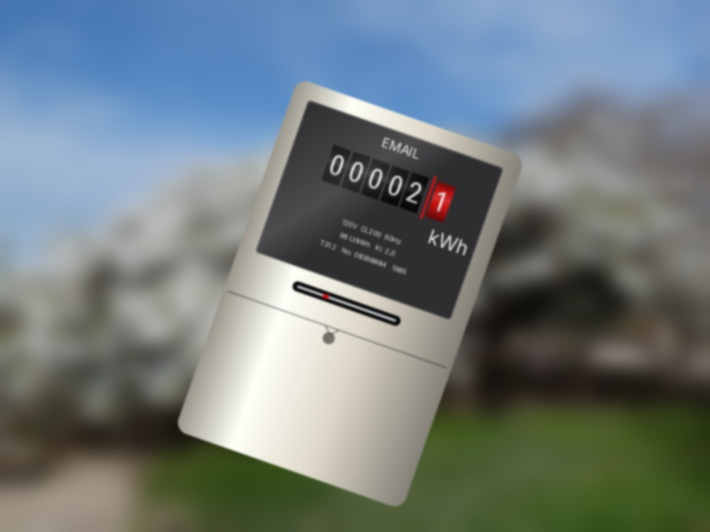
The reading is kWh 2.1
